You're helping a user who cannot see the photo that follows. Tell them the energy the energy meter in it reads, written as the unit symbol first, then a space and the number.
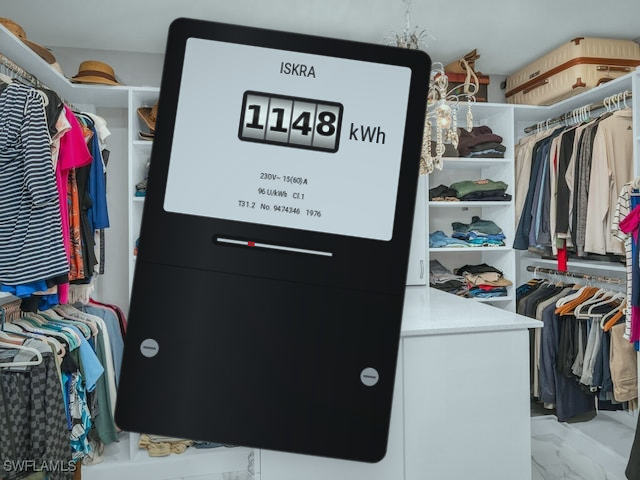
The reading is kWh 1148
